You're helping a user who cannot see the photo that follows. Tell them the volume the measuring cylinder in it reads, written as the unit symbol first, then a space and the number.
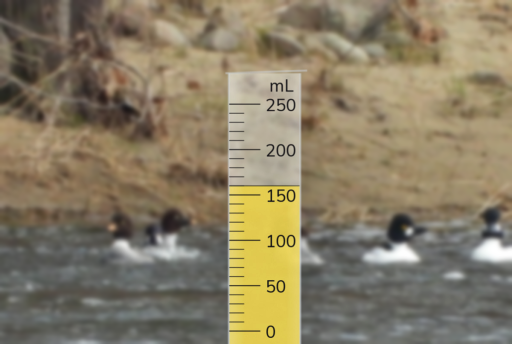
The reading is mL 160
